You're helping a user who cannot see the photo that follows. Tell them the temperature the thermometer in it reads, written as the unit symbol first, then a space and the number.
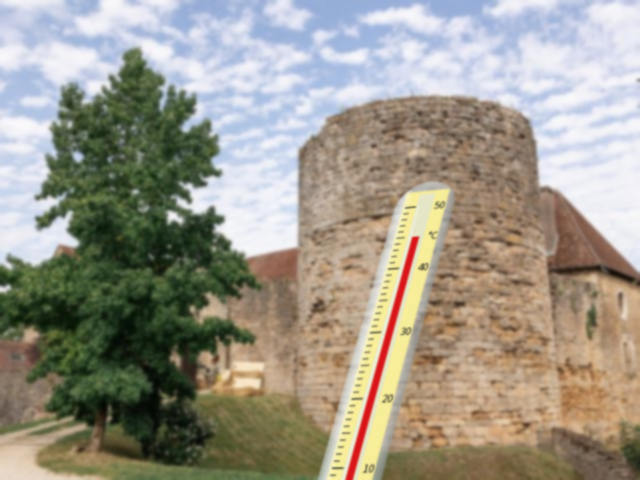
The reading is °C 45
